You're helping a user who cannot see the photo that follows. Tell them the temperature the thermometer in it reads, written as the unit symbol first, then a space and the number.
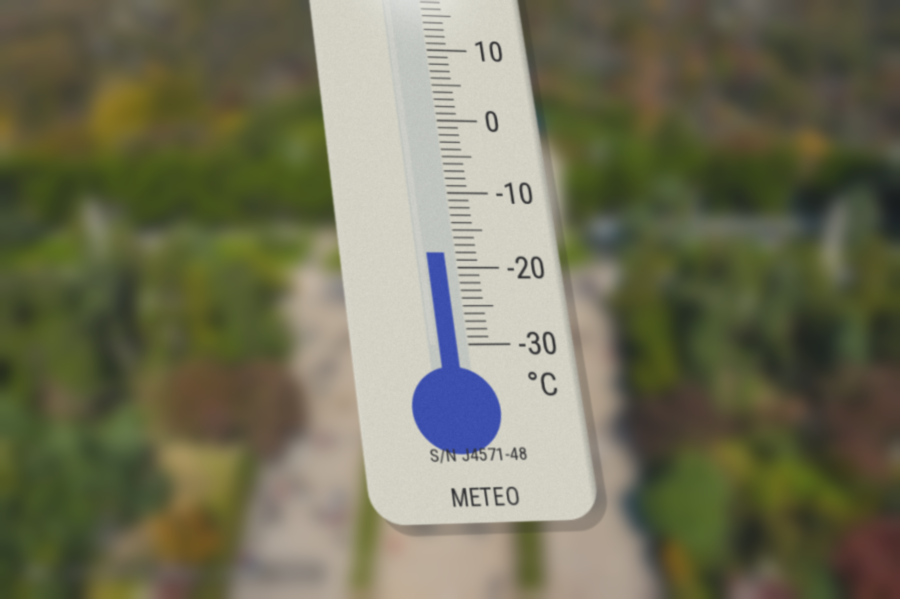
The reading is °C -18
